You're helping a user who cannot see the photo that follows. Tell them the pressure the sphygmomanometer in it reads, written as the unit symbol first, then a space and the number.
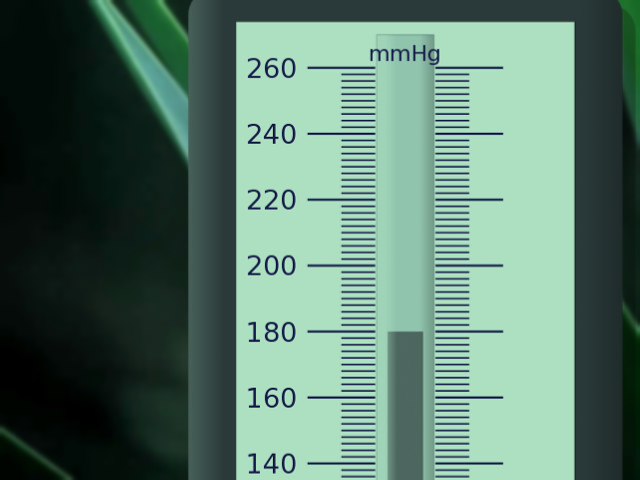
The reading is mmHg 180
